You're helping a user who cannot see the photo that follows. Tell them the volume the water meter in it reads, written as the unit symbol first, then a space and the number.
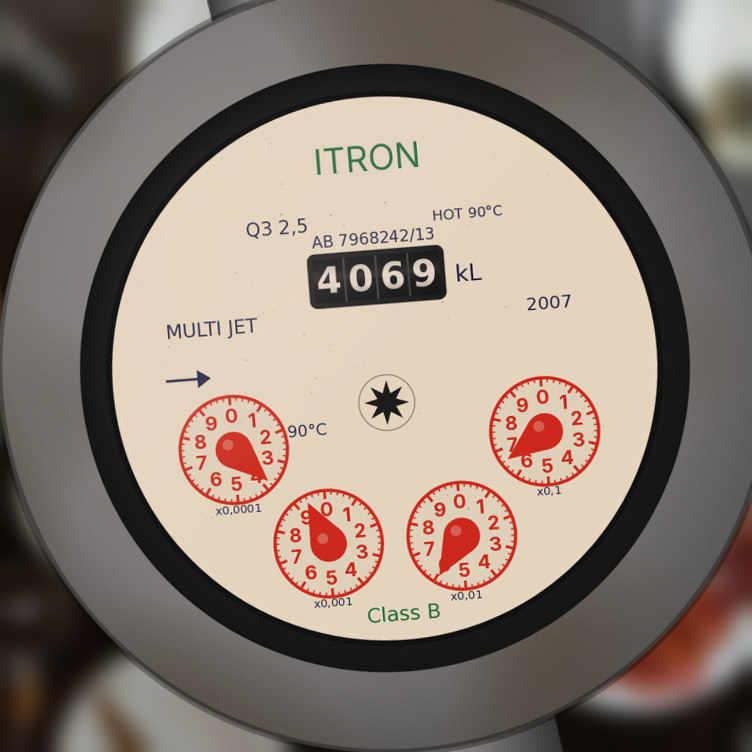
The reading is kL 4069.6593
